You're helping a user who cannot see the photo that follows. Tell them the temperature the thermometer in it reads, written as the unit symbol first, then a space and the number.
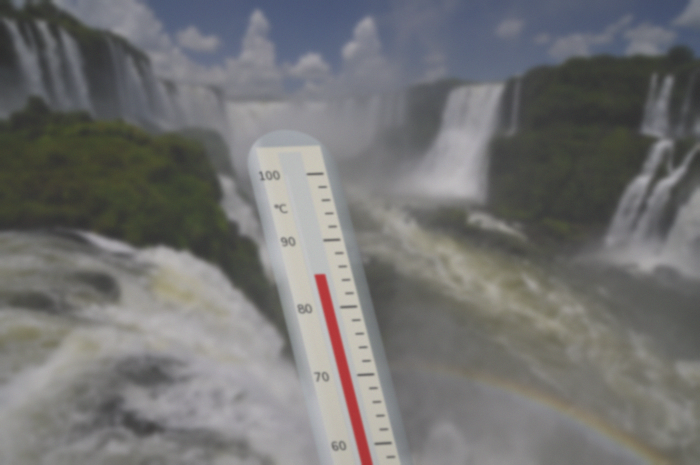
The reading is °C 85
